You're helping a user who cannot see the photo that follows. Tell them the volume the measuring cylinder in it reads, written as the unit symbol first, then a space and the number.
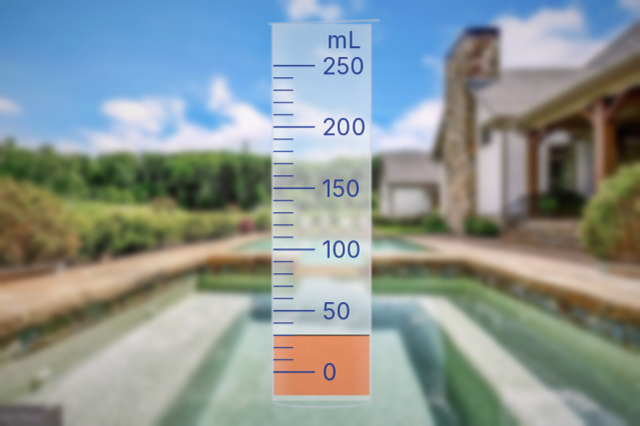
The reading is mL 30
